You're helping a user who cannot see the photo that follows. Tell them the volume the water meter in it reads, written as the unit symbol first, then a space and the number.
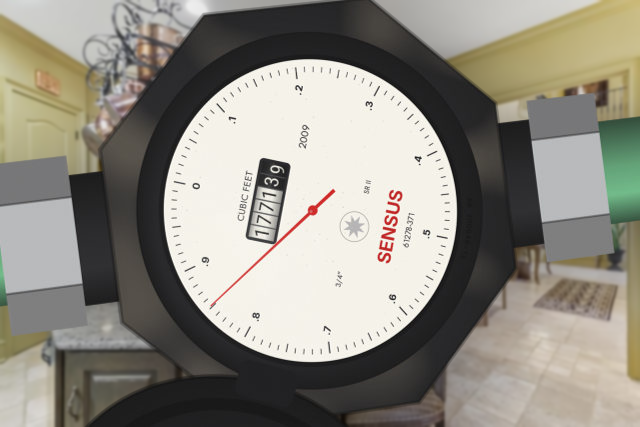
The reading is ft³ 177138.85
